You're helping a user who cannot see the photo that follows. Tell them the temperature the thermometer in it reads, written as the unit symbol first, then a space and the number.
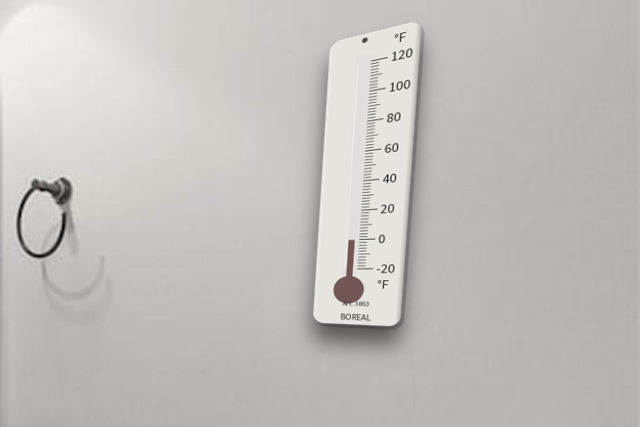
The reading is °F 0
